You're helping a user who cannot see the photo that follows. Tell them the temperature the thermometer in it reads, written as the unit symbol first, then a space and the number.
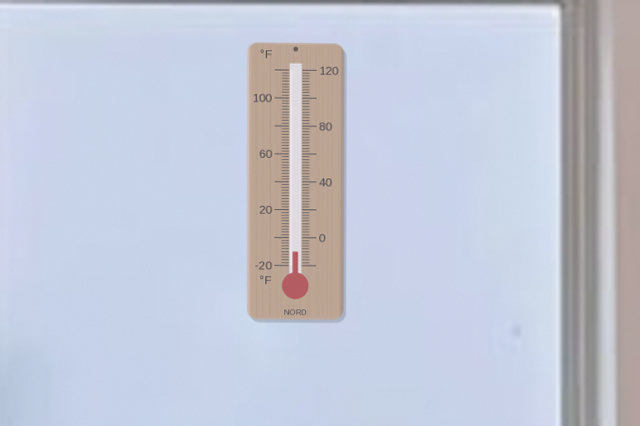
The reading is °F -10
